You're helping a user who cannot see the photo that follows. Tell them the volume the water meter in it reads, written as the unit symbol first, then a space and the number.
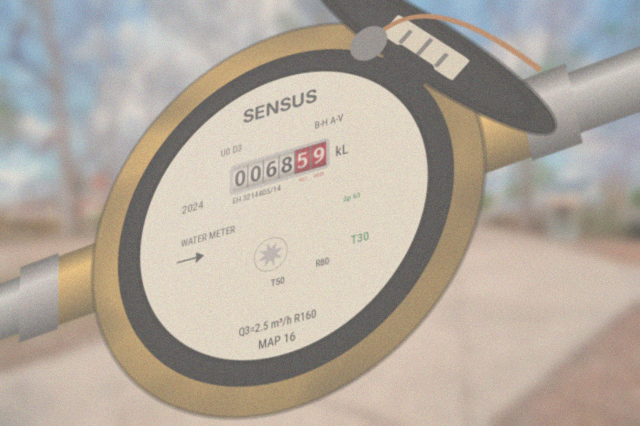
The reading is kL 68.59
